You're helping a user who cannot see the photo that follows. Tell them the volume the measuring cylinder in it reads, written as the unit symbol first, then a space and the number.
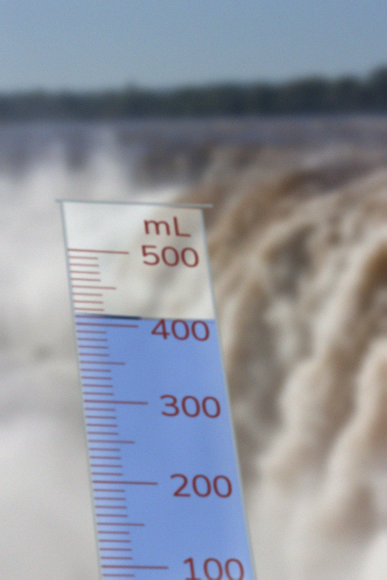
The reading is mL 410
